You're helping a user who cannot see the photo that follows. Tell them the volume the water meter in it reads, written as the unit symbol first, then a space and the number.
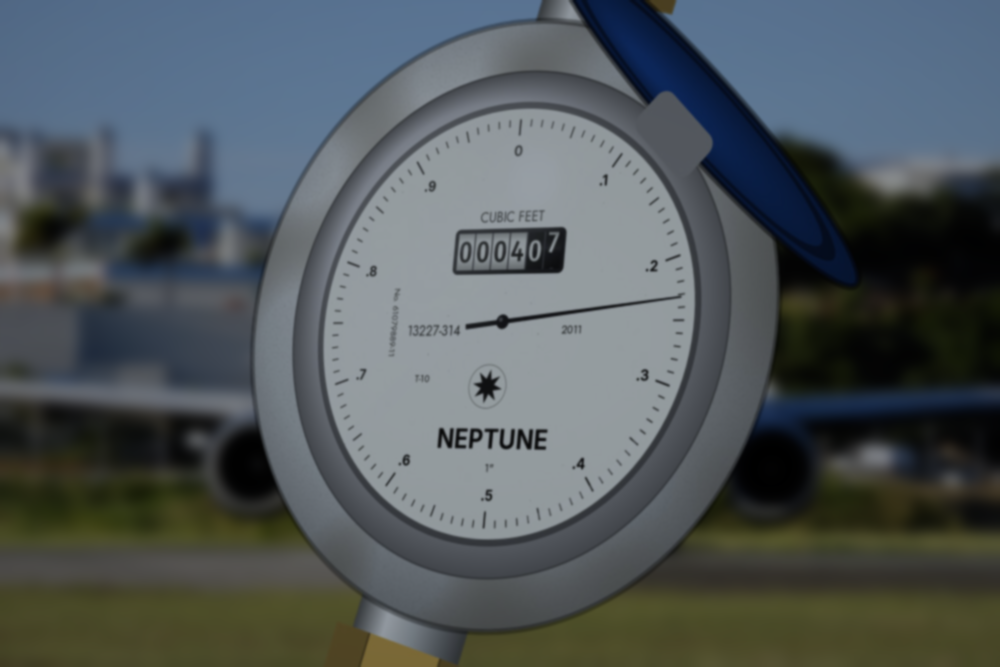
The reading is ft³ 407.23
